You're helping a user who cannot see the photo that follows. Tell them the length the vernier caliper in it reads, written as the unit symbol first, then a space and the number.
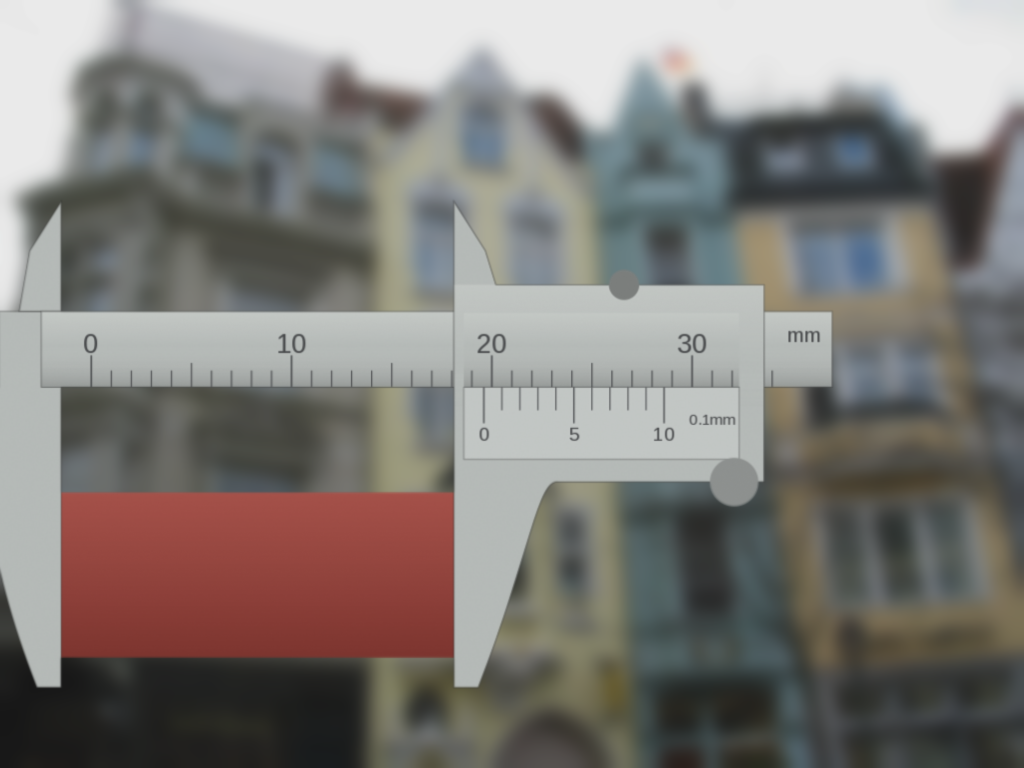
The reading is mm 19.6
